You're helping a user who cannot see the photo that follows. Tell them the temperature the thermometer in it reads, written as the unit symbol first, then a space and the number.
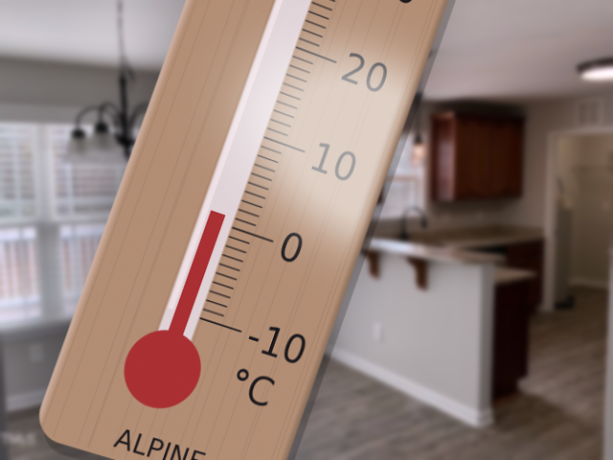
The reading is °C 1
